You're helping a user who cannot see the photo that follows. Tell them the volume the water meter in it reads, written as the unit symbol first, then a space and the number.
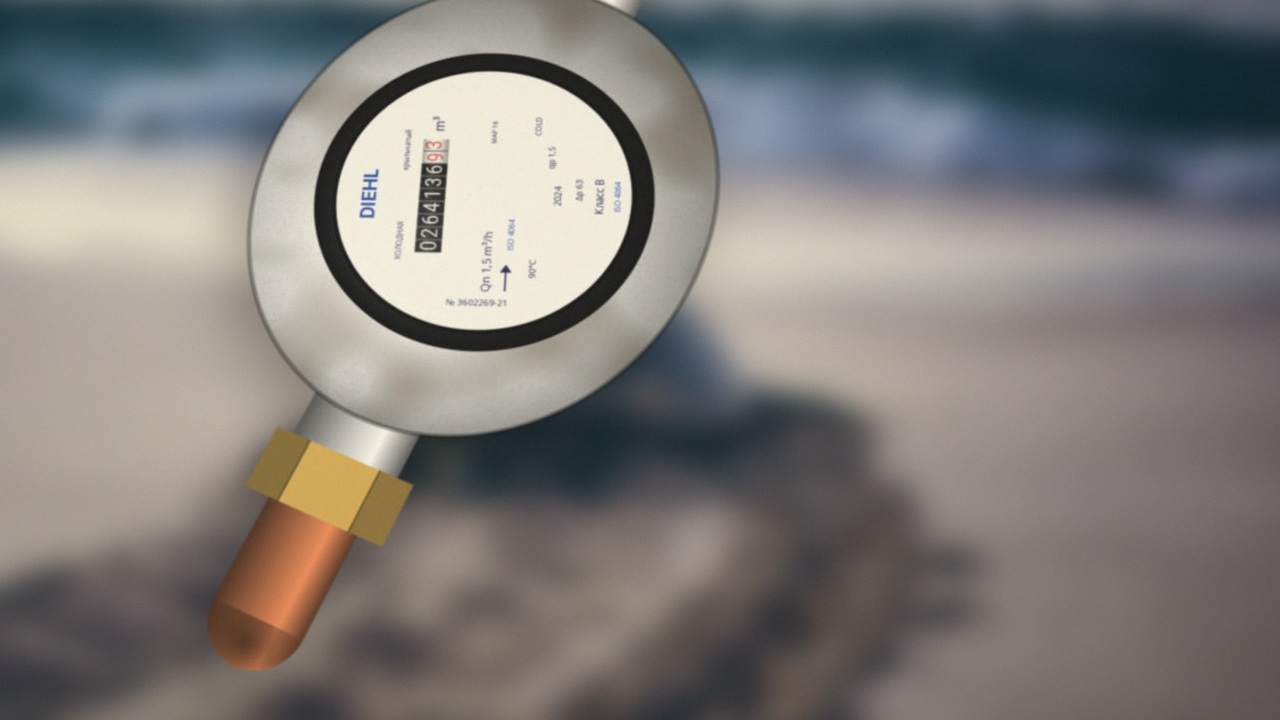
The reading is m³ 264136.93
